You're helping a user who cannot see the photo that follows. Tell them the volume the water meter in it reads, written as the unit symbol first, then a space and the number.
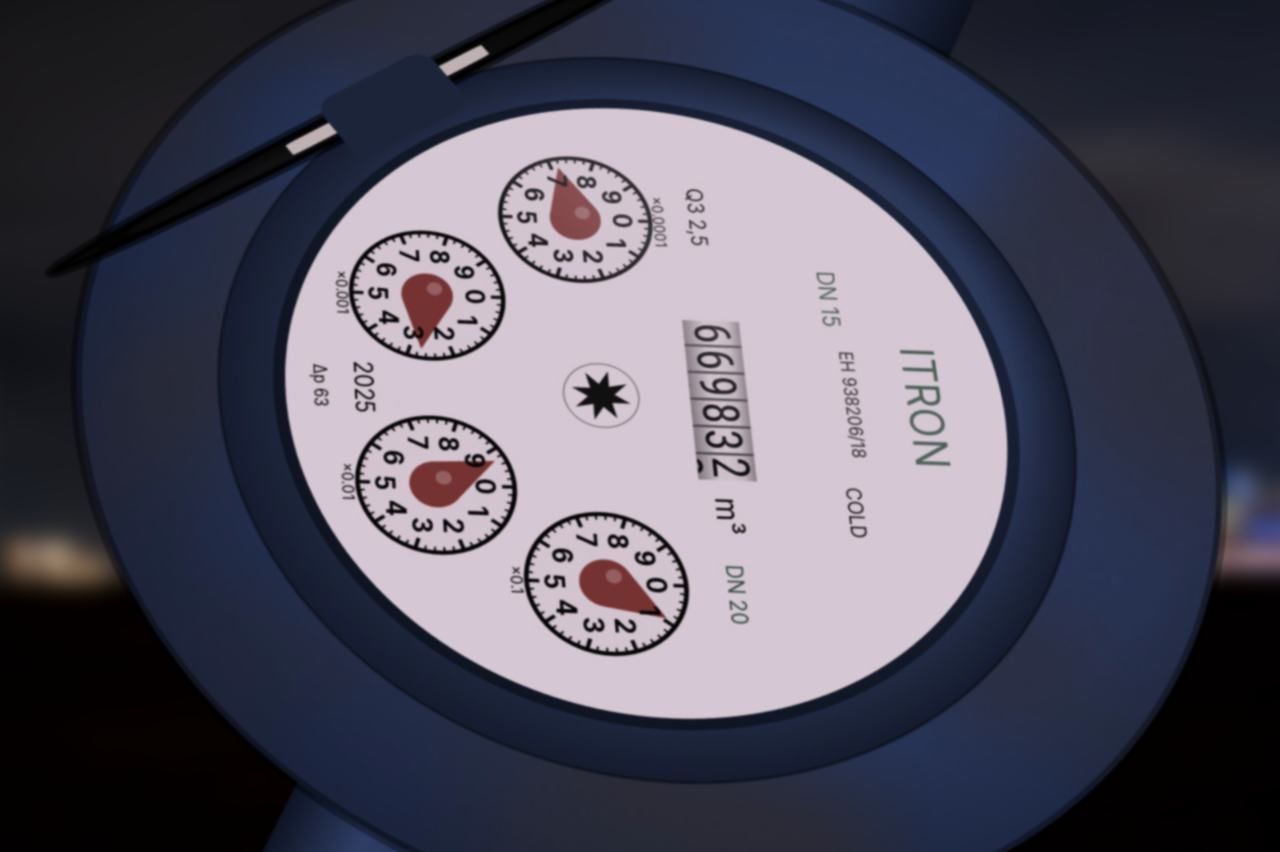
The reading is m³ 669832.0927
